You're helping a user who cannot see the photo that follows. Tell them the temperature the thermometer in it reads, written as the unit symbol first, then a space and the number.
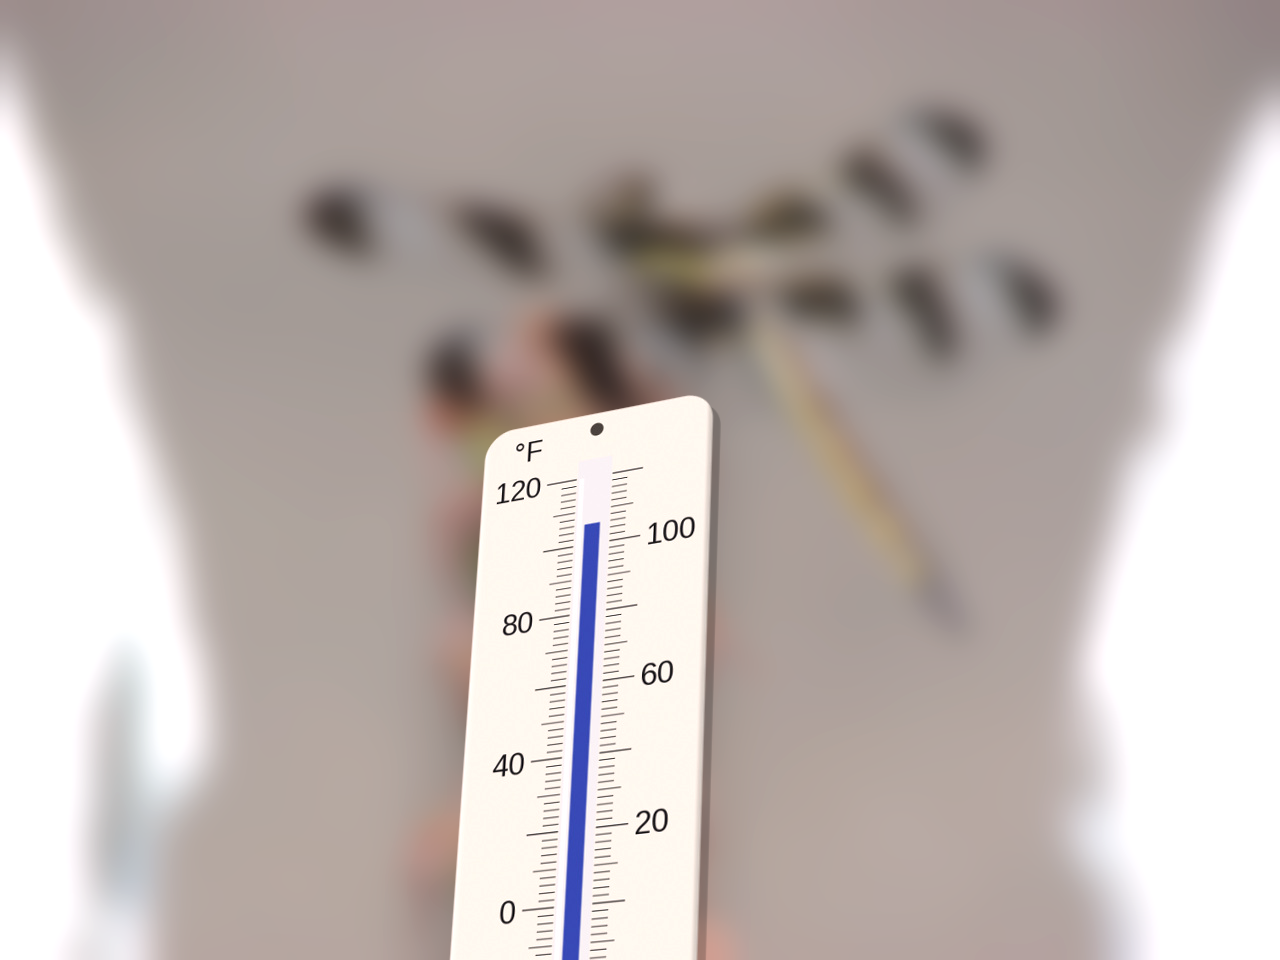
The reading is °F 106
